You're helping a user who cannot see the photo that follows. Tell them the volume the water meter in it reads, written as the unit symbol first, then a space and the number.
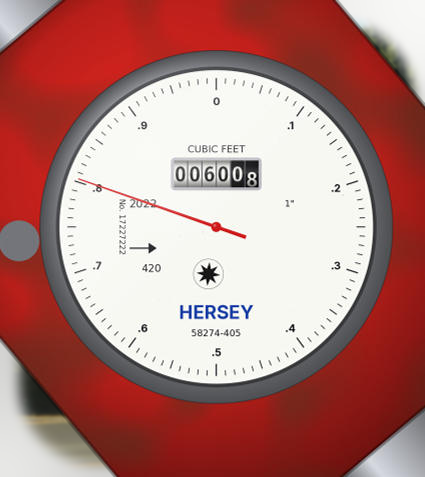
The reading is ft³ 6007.80
